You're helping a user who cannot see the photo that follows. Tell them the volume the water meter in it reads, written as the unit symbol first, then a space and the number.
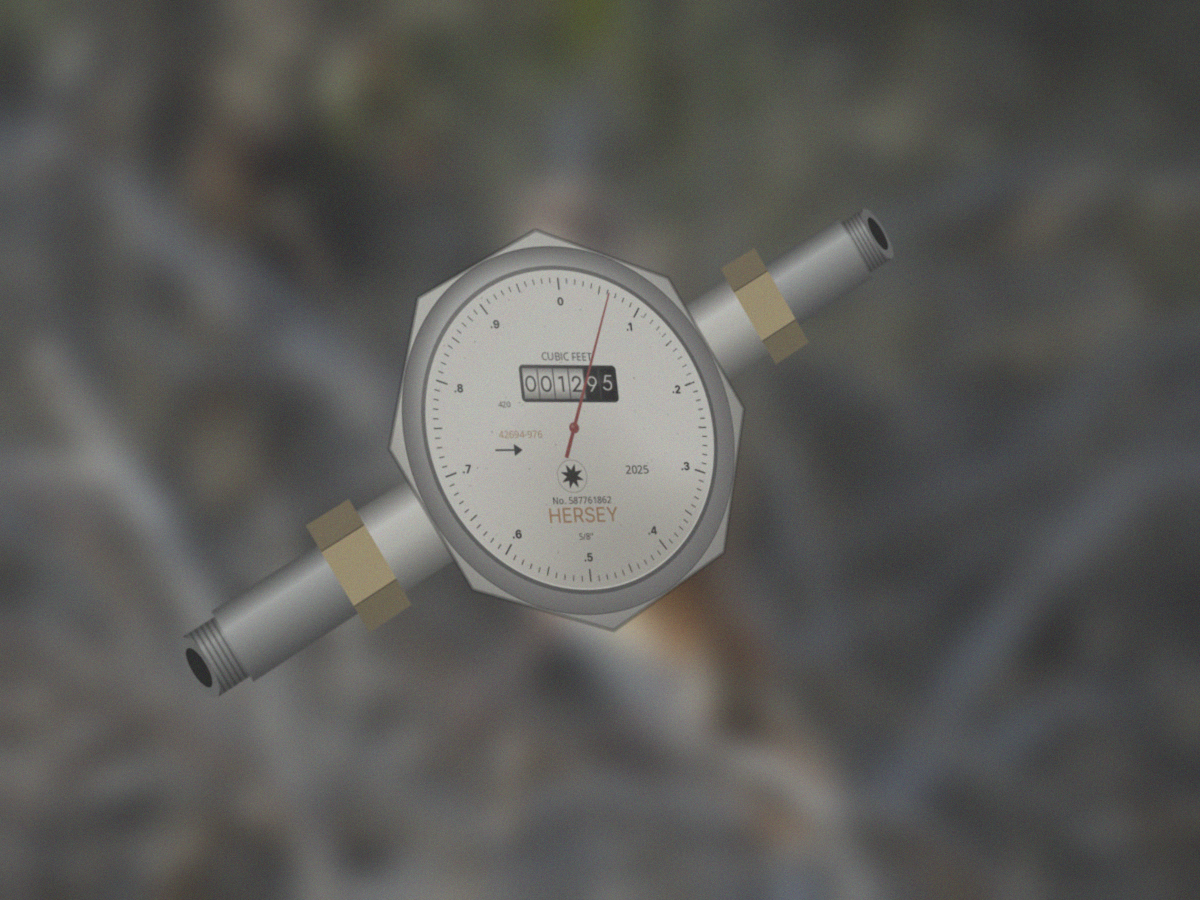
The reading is ft³ 1295.06
